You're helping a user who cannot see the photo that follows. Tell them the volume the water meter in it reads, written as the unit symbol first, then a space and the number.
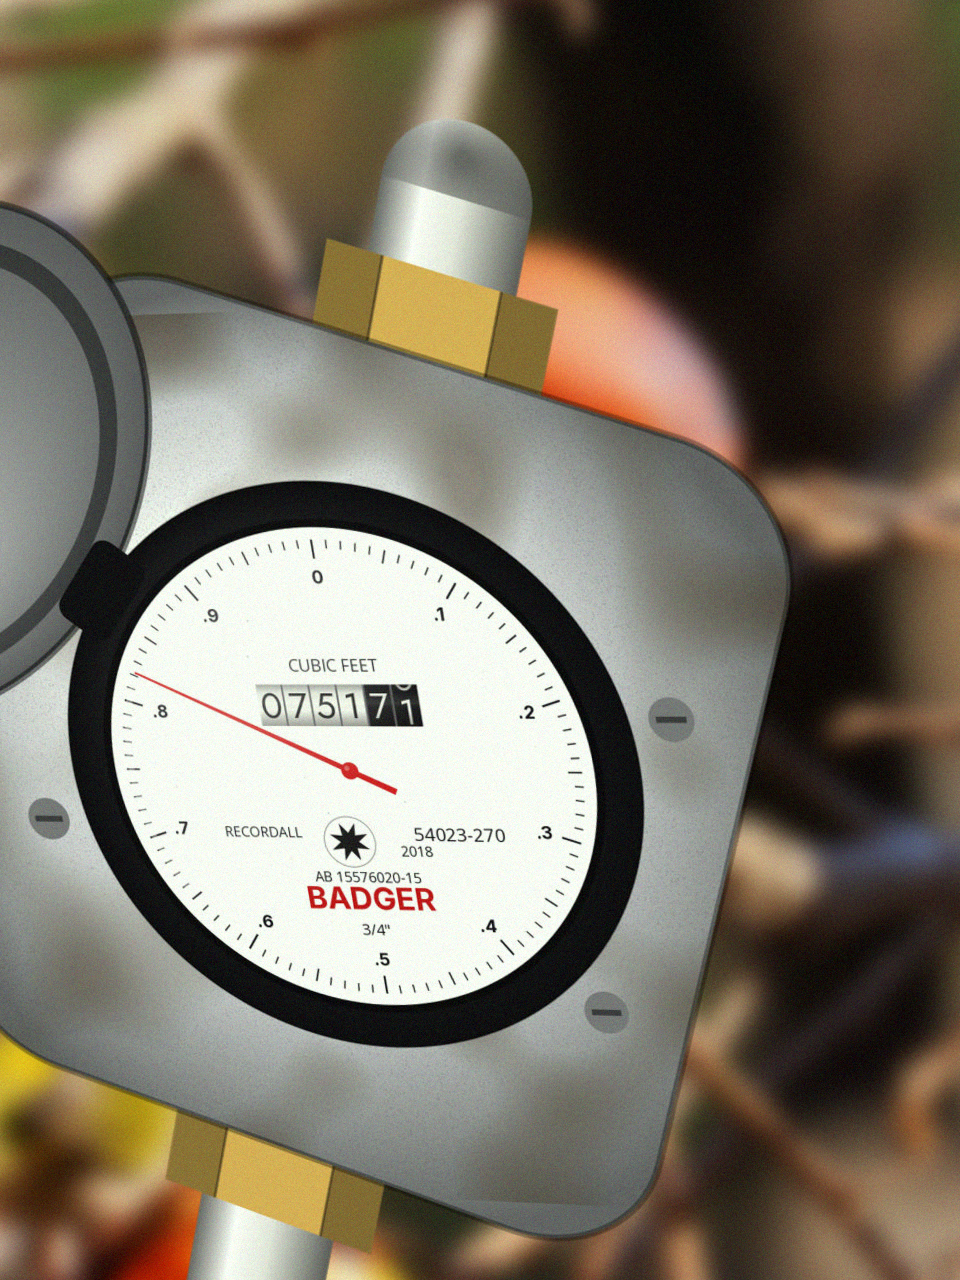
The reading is ft³ 75170.82
